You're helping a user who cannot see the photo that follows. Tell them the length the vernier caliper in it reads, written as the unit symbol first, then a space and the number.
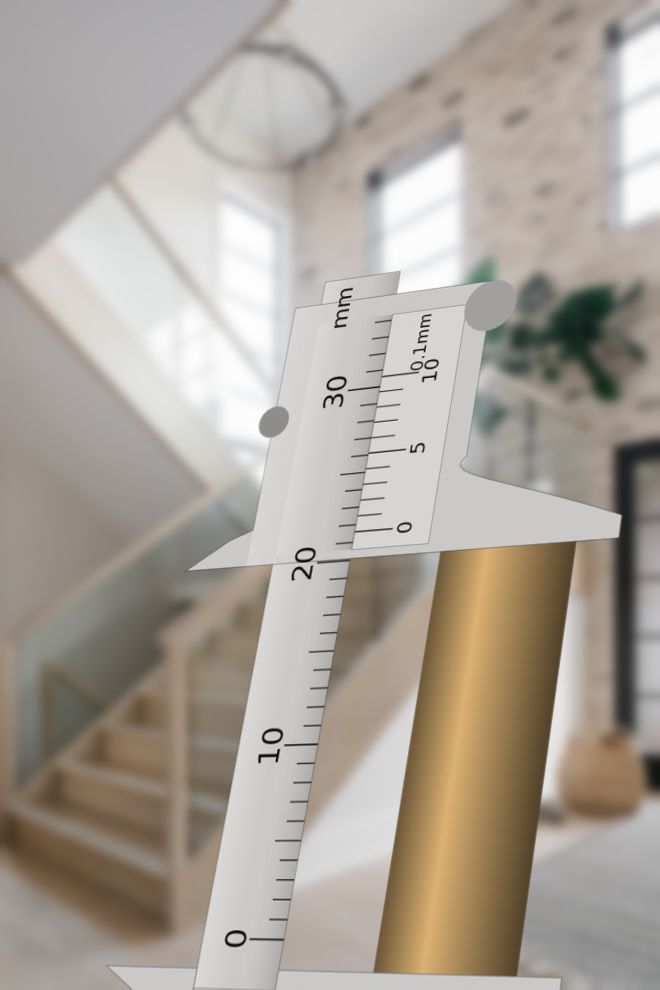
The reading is mm 21.6
